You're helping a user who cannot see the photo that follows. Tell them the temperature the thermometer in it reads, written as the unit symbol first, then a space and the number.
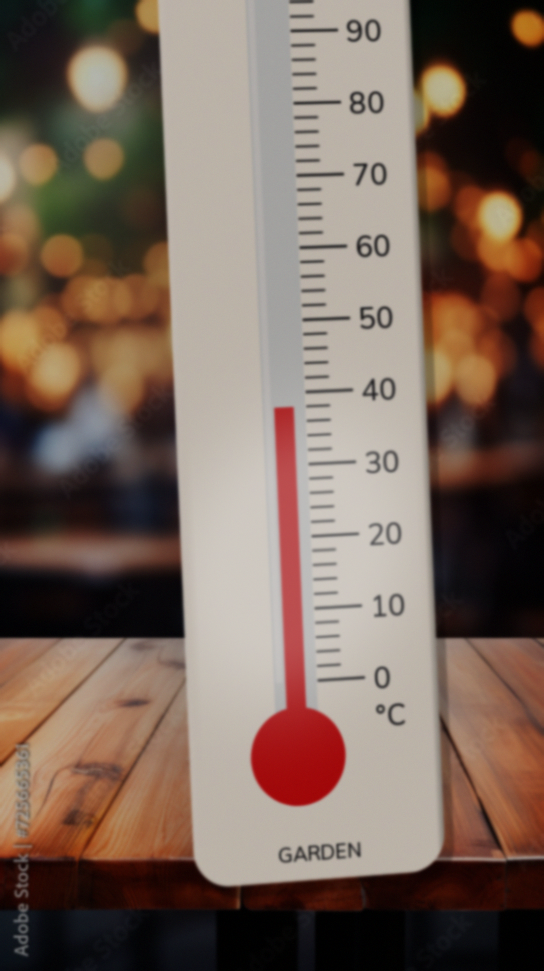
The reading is °C 38
